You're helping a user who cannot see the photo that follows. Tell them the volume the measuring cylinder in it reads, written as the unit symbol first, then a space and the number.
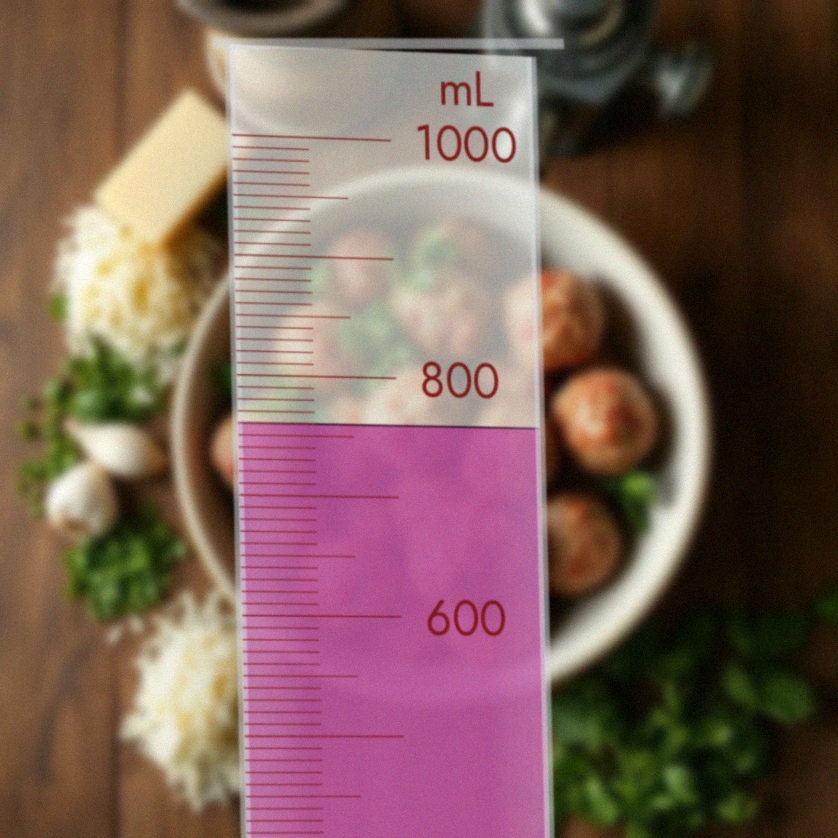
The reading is mL 760
